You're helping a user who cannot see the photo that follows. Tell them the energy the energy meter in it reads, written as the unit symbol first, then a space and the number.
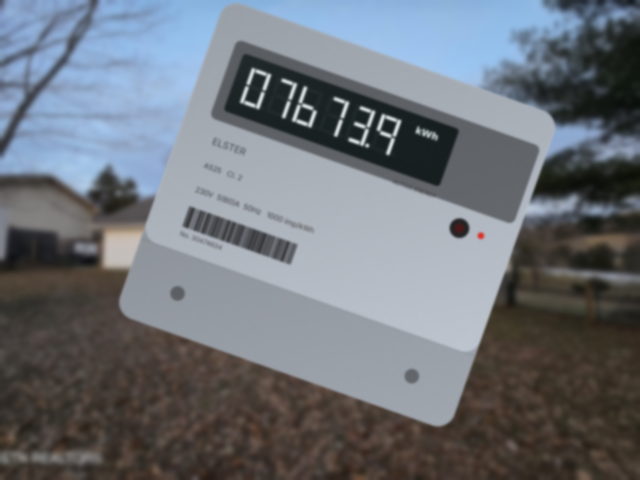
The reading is kWh 7673.9
